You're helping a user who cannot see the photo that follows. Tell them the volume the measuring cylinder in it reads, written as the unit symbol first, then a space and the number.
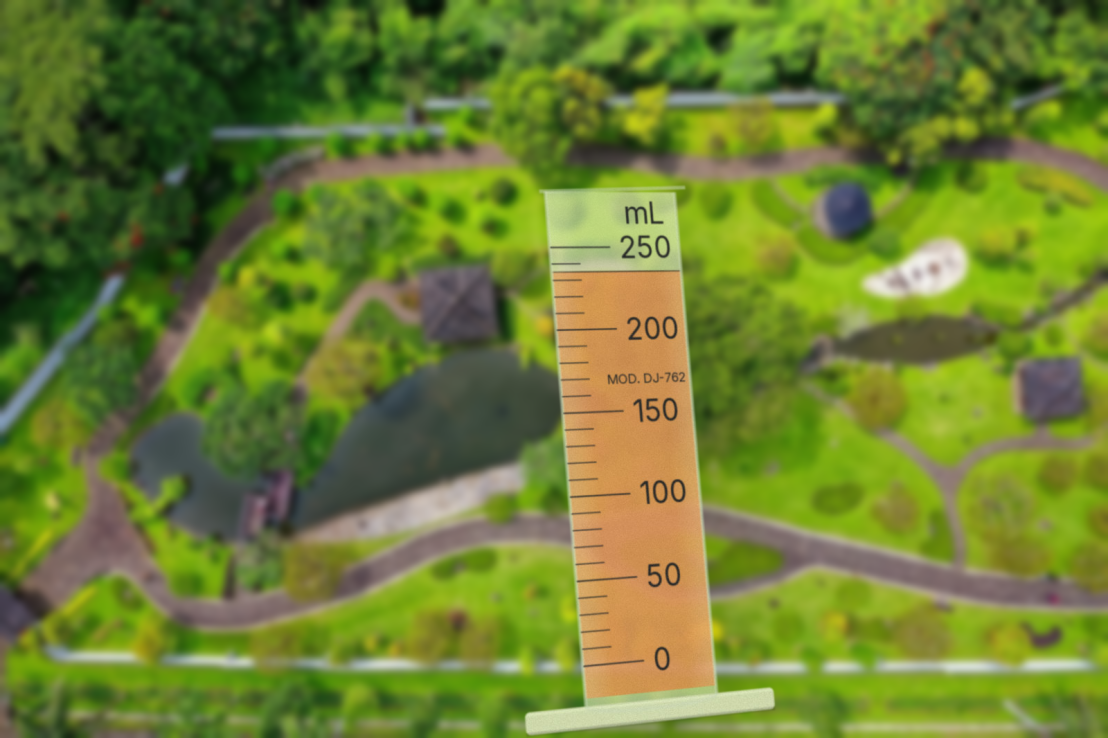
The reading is mL 235
